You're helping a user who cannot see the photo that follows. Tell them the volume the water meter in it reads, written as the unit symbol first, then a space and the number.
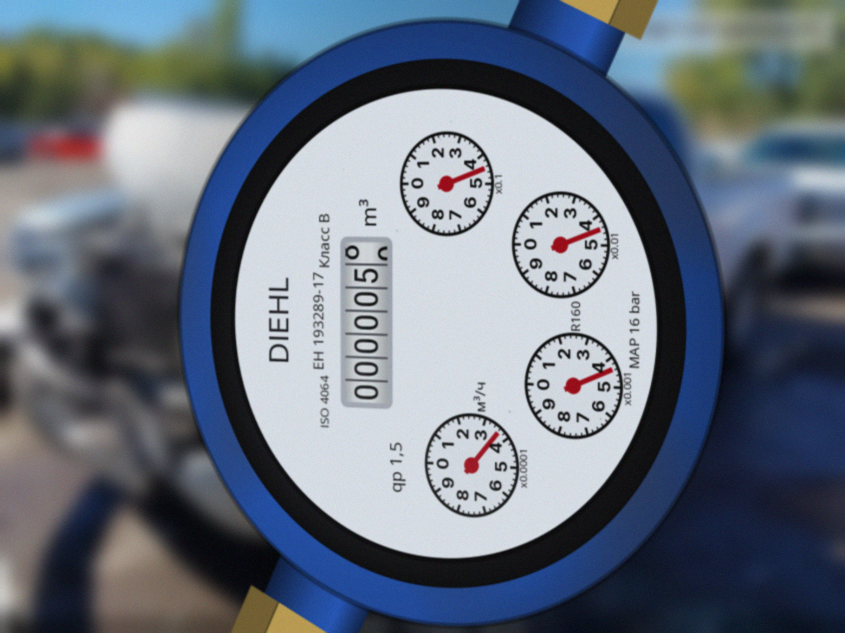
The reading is m³ 58.4443
